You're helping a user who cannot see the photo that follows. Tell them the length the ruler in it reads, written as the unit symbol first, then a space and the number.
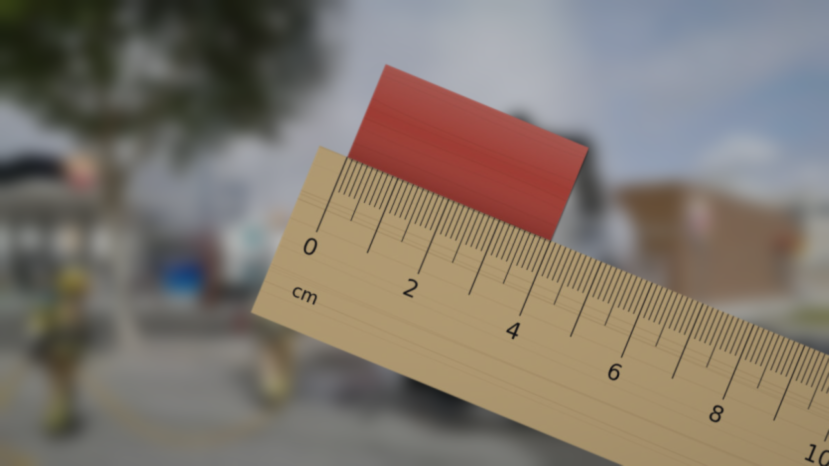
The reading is cm 4
